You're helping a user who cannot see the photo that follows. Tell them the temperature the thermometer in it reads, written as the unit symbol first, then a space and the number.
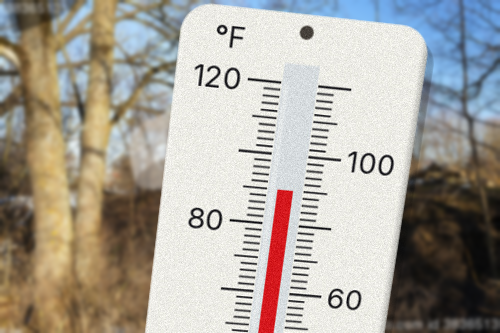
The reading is °F 90
